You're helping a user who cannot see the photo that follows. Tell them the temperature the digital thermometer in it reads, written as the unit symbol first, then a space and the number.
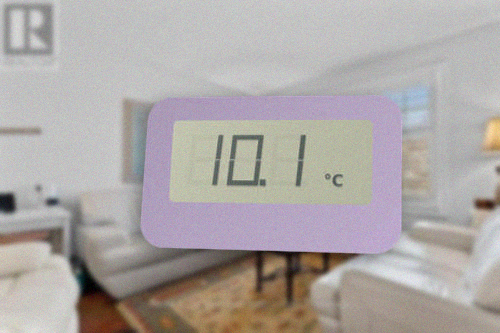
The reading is °C 10.1
